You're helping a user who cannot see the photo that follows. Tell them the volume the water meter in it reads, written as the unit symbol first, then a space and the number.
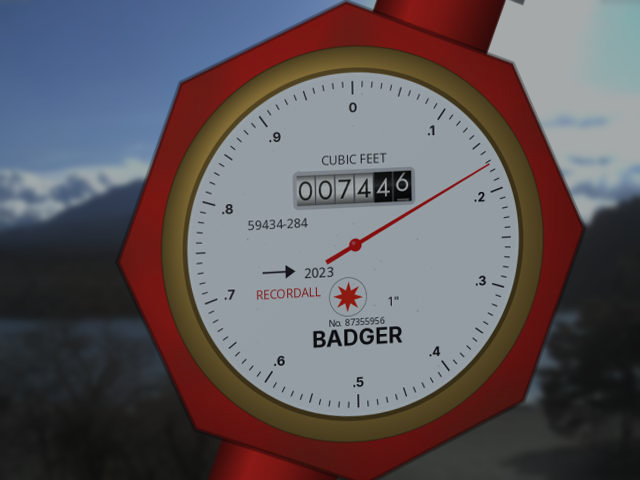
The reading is ft³ 7446.17
